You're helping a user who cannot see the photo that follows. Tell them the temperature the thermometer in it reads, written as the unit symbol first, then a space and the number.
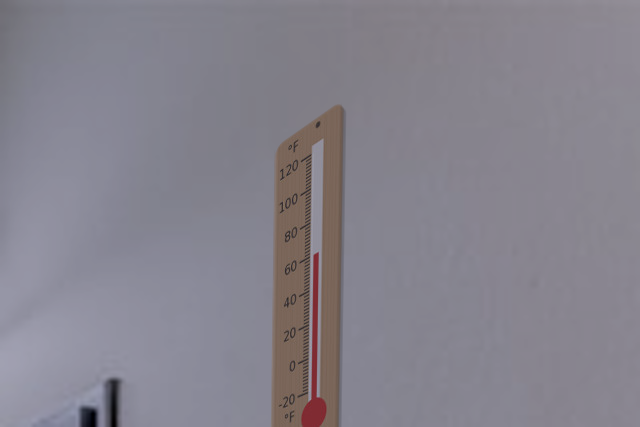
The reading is °F 60
